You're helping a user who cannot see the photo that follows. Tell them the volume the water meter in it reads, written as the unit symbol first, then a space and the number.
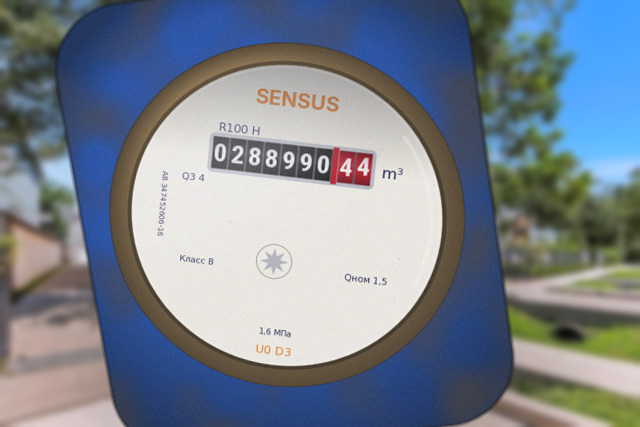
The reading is m³ 288990.44
